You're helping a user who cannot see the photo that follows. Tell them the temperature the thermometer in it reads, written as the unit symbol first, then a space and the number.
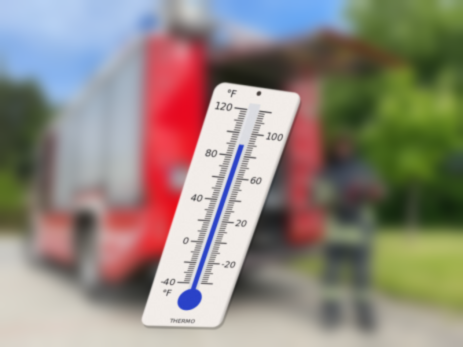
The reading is °F 90
